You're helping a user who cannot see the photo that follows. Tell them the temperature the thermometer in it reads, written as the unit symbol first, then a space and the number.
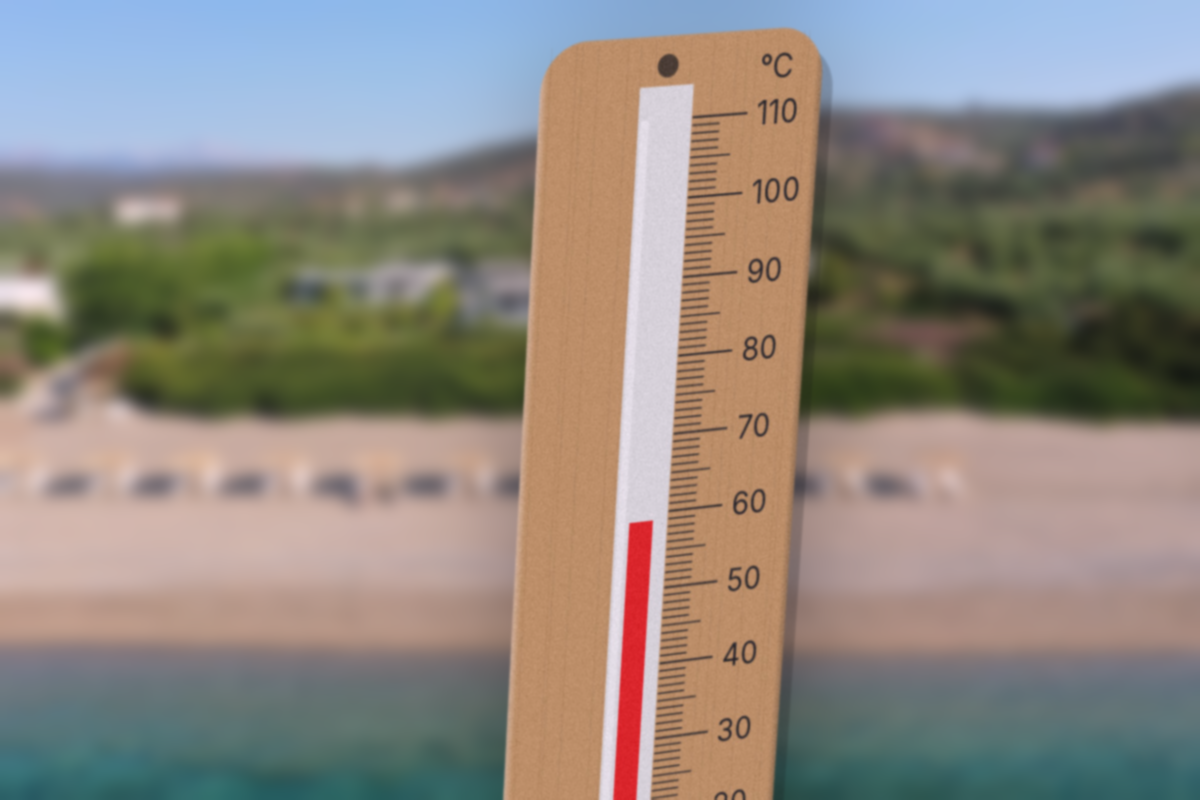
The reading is °C 59
